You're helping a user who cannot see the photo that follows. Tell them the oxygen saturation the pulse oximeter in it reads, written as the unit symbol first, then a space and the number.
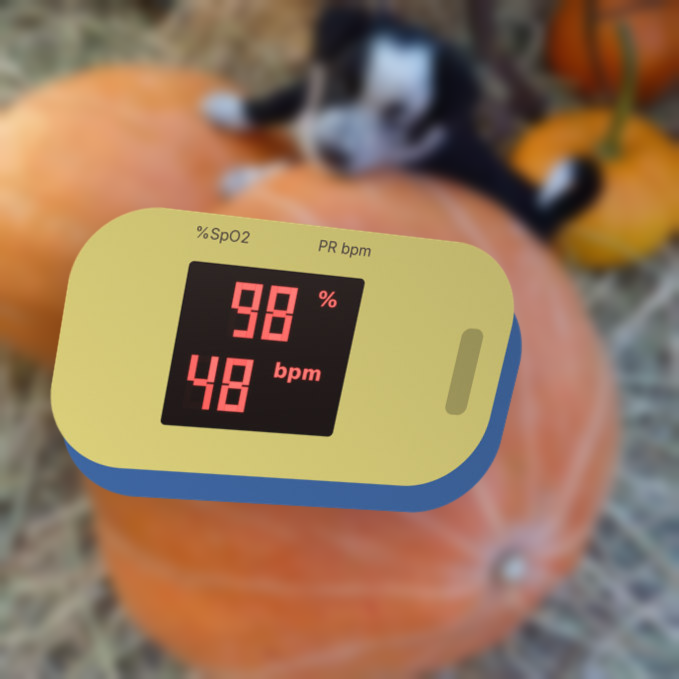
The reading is % 98
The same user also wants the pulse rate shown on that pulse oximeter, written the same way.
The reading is bpm 48
